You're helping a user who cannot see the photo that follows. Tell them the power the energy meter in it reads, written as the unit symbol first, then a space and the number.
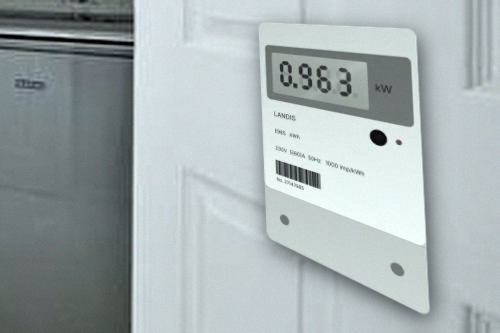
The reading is kW 0.963
